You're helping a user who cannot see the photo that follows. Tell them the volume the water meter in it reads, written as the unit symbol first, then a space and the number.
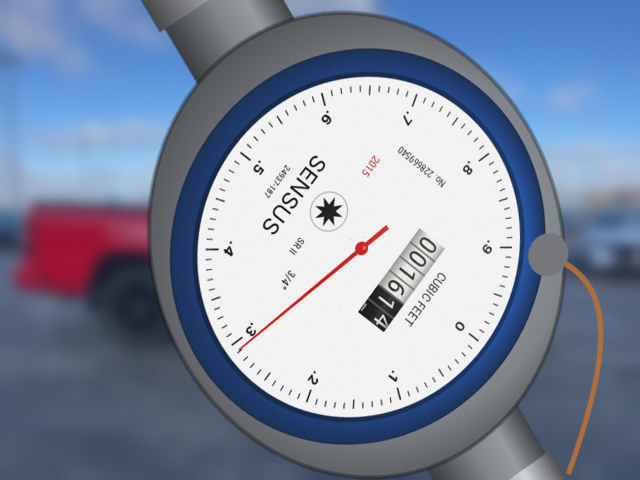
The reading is ft³ 1614.29
